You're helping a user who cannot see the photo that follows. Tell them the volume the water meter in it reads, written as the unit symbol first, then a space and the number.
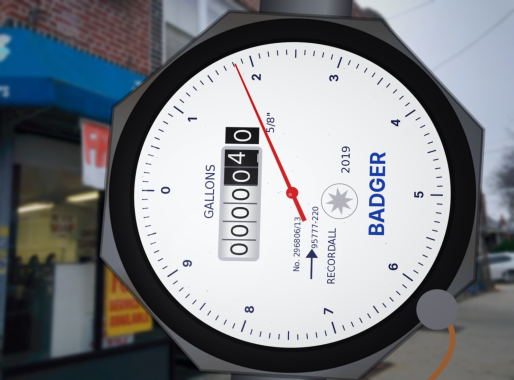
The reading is gal 41.8
